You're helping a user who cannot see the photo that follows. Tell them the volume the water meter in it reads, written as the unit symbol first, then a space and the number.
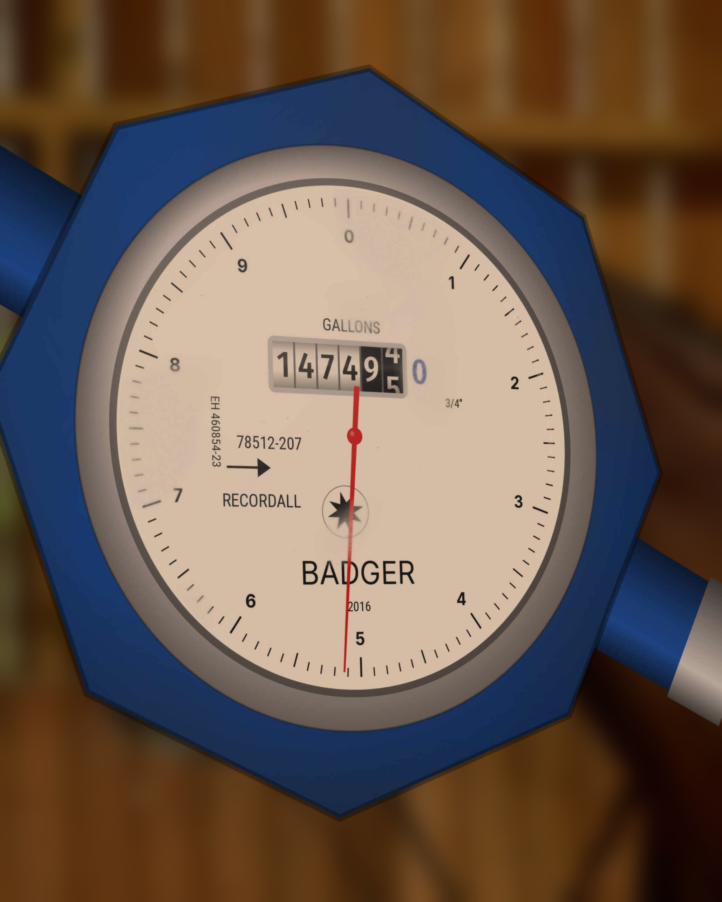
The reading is gal 1474945.1
